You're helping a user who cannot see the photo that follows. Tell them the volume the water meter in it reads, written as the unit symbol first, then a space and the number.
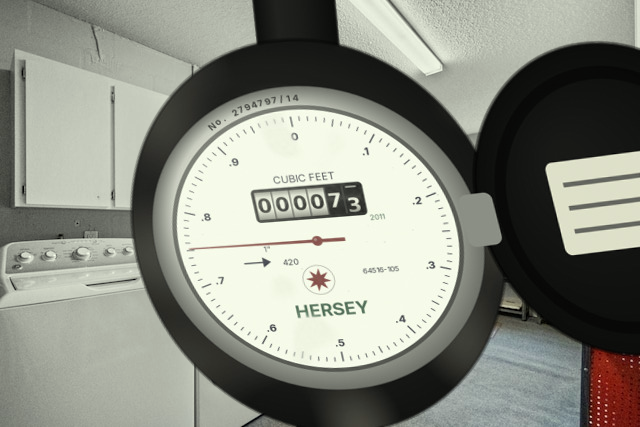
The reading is ft³ 72.75
